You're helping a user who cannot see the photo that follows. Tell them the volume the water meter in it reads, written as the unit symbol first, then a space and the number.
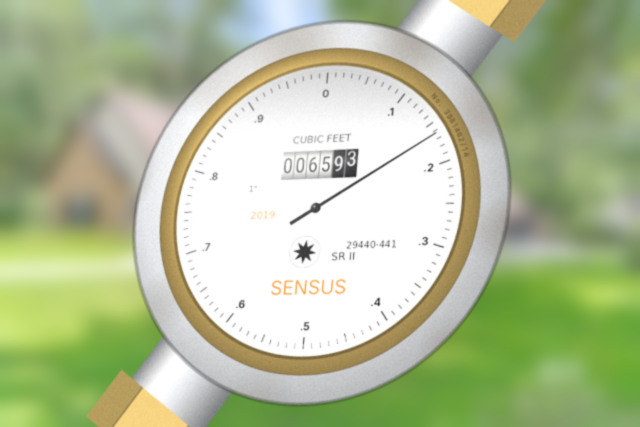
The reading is ft³ 6593.16
